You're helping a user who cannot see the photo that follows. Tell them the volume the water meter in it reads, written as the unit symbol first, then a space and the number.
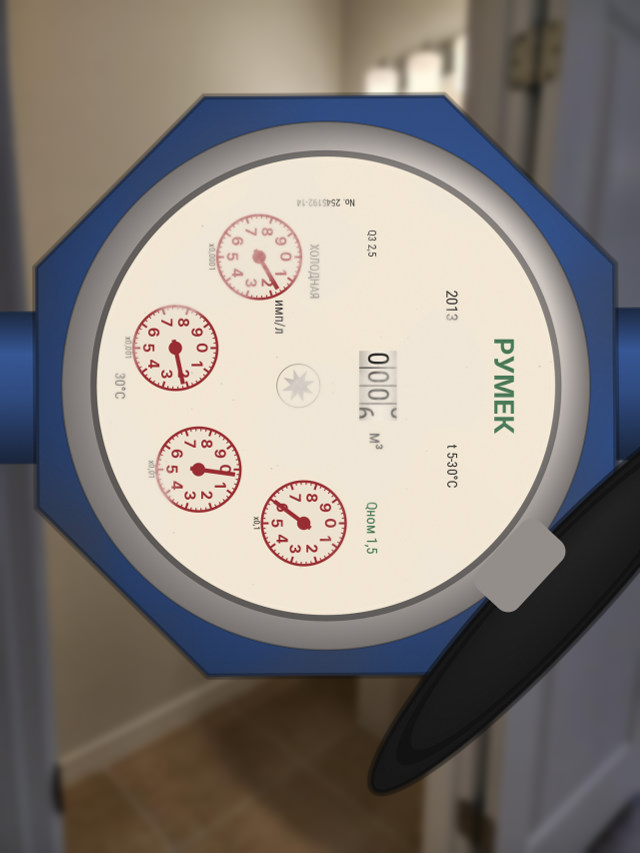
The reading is m³ 5.6021
